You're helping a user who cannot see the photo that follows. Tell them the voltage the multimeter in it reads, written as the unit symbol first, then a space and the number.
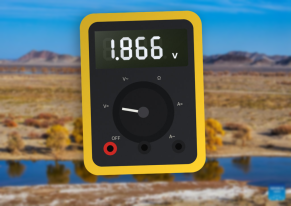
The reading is V 1.866
